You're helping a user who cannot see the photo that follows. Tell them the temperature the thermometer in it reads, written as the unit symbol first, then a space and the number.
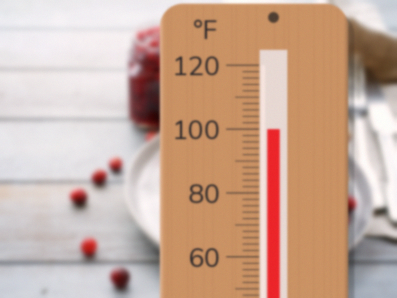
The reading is °F 100
